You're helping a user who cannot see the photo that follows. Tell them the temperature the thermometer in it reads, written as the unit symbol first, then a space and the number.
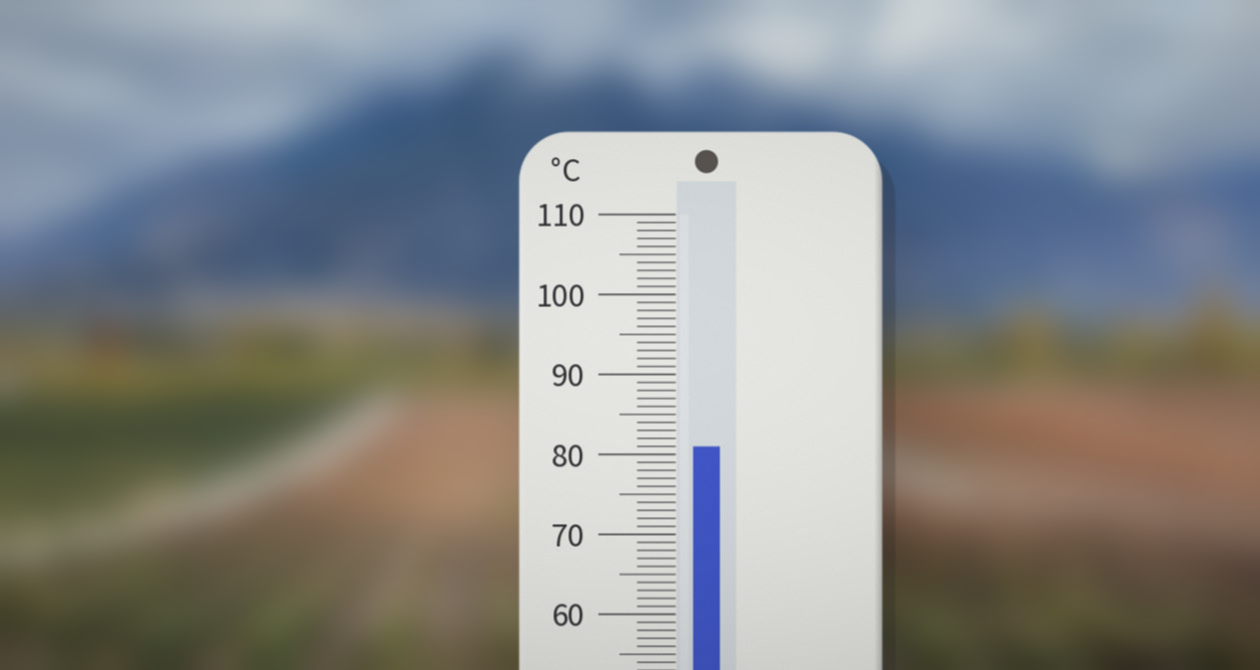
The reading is °C 81
